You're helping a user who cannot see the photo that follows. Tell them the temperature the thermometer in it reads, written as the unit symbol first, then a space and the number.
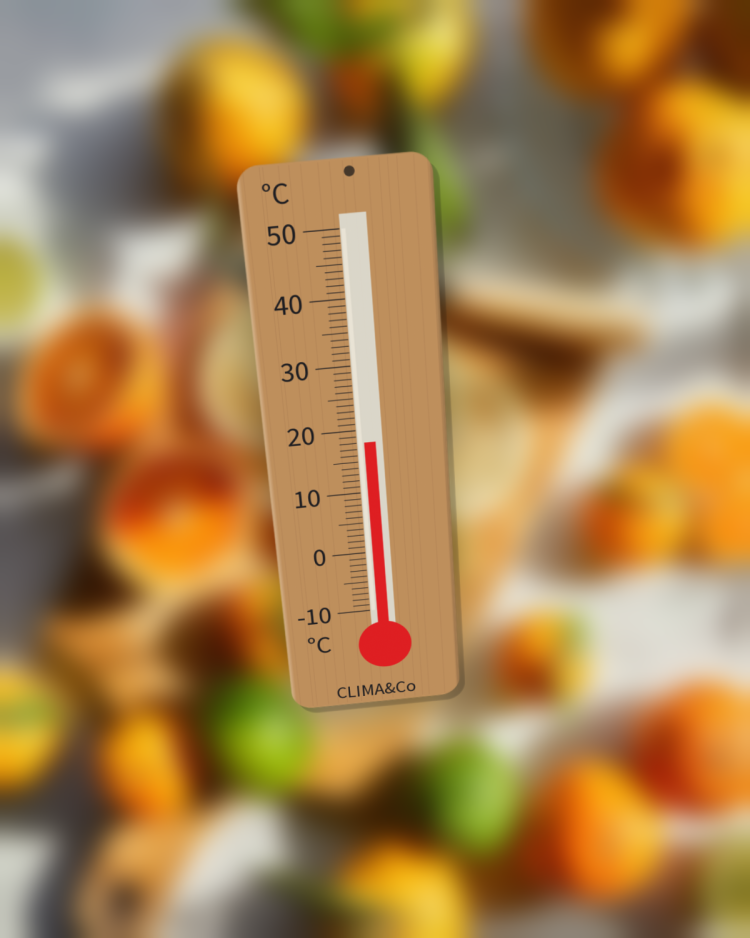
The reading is °C 18
